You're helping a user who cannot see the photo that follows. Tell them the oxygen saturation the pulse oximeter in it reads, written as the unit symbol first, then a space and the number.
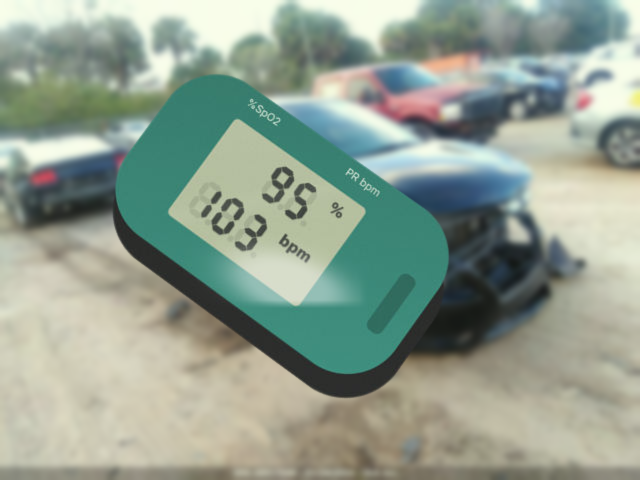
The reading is % 95
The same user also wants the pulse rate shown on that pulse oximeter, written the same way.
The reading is bpm 103
